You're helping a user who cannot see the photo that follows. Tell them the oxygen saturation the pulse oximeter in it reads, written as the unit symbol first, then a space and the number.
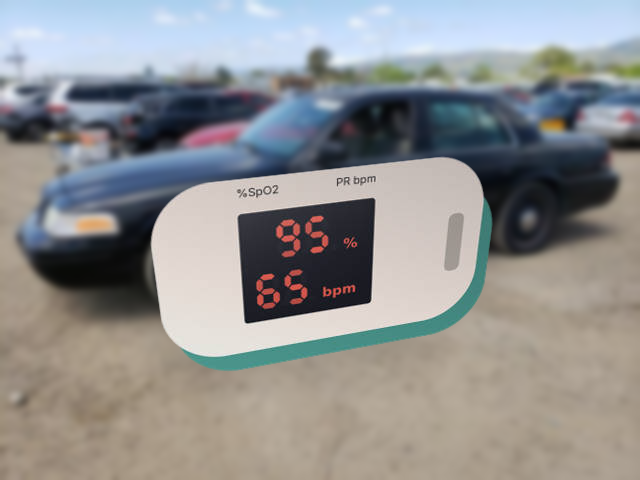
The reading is % 95
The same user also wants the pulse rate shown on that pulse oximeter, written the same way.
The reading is bpm 65
